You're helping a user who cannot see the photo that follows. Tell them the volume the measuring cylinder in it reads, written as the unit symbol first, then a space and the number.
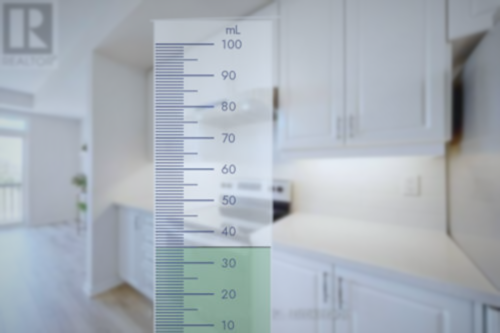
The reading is mL 35
